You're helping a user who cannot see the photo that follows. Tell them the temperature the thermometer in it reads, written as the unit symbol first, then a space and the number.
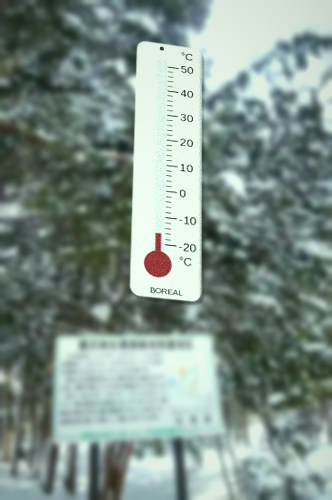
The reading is °C -16
